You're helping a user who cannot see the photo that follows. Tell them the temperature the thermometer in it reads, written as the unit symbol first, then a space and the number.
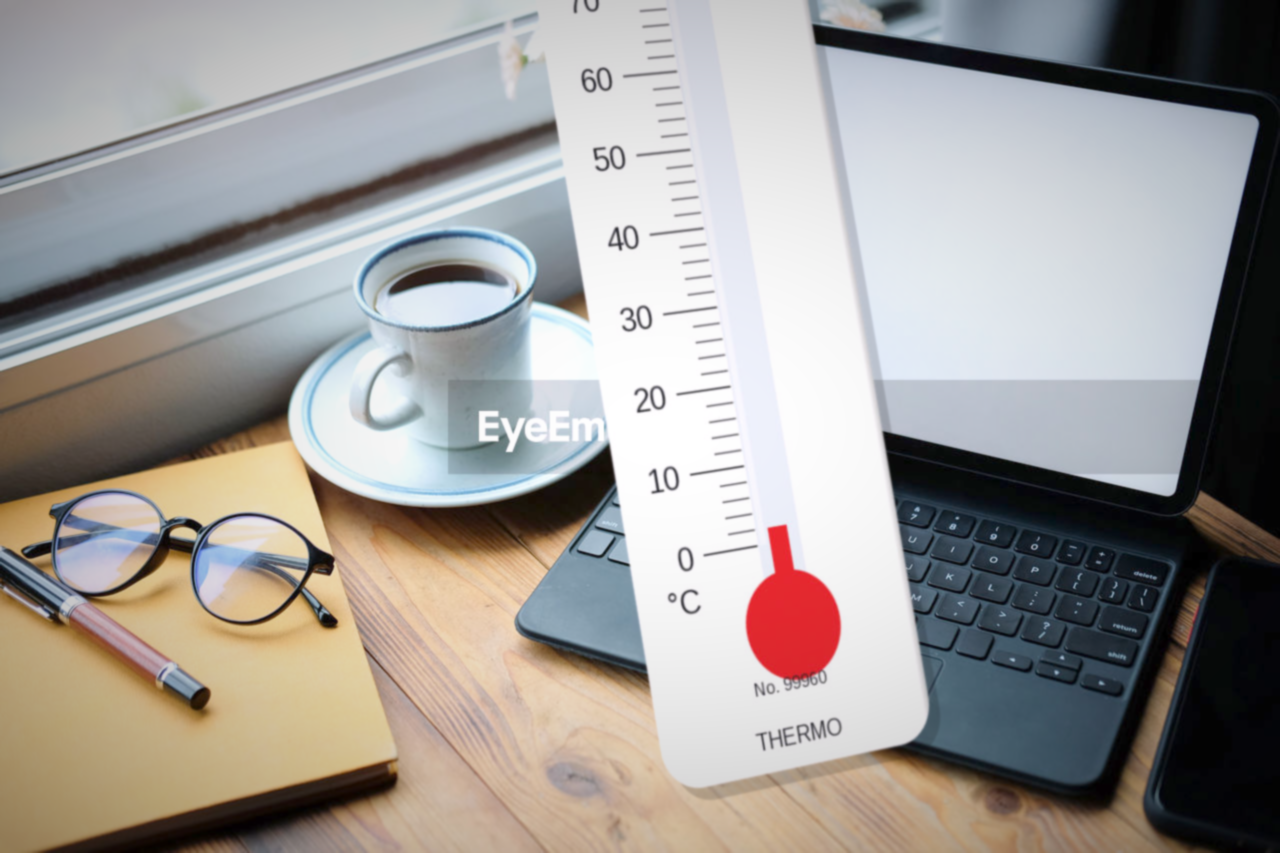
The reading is °C 2
